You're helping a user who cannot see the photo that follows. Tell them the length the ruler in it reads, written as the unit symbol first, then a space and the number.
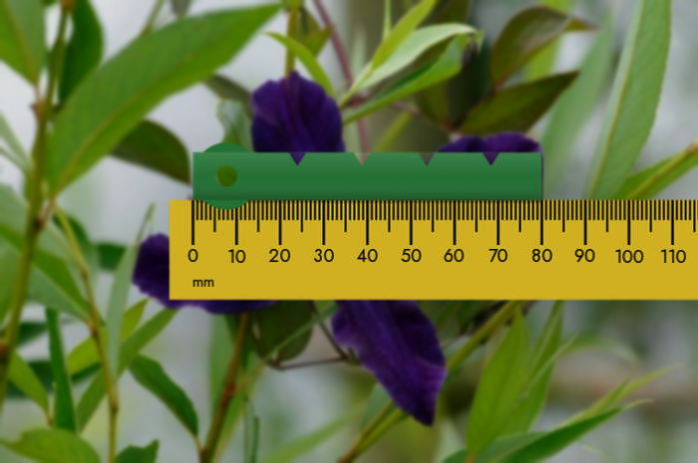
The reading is mm 80
